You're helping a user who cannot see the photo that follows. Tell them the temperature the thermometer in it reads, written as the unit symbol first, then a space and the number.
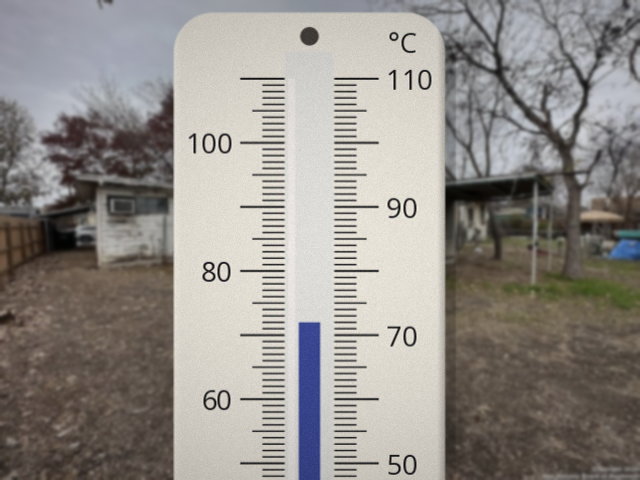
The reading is °C 72
